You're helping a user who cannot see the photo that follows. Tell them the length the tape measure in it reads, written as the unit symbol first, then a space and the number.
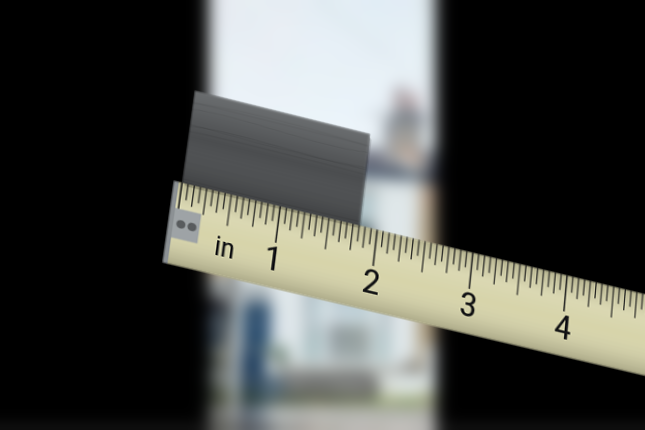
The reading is in 1.8125
